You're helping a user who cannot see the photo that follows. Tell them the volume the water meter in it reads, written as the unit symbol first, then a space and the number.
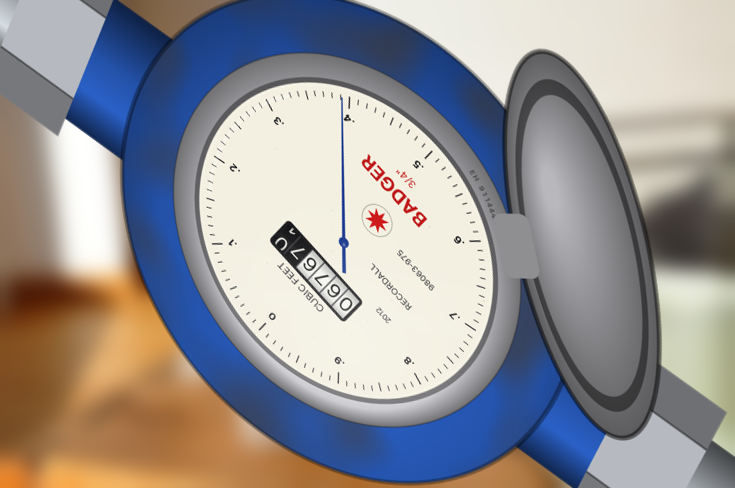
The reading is ft³ 67670.39
